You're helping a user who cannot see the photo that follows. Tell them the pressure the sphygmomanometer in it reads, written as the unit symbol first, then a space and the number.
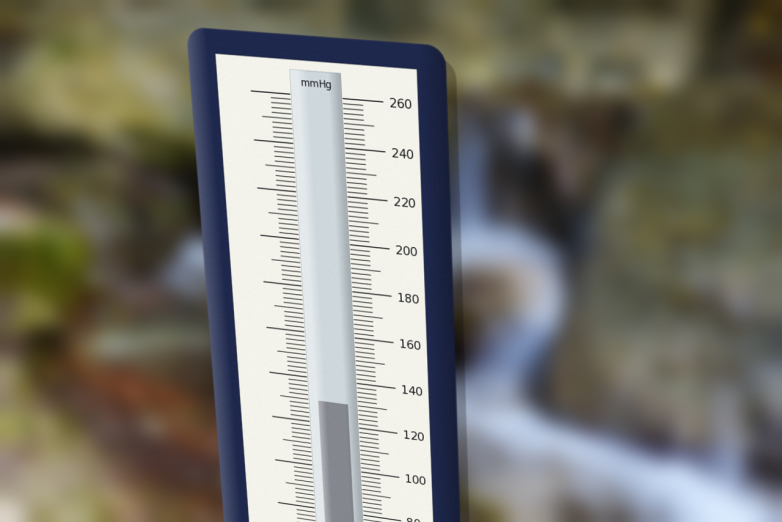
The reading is mmHg 130
